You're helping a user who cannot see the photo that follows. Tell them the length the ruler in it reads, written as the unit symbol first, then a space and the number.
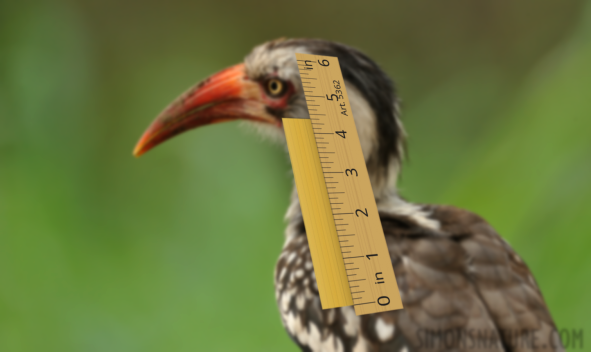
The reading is in 4.375
